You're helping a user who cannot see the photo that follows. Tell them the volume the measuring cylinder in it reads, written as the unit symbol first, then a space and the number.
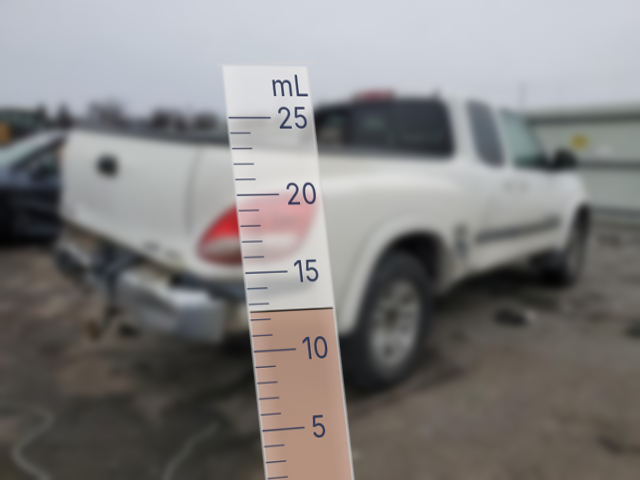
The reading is mL 12.5
